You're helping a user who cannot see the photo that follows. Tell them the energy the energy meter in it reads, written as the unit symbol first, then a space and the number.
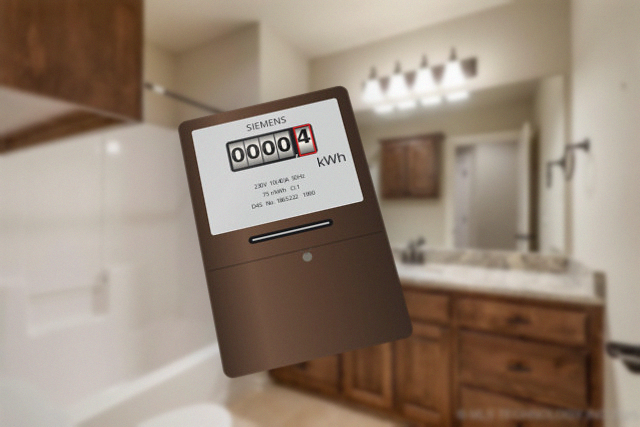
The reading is kWh 0.4
